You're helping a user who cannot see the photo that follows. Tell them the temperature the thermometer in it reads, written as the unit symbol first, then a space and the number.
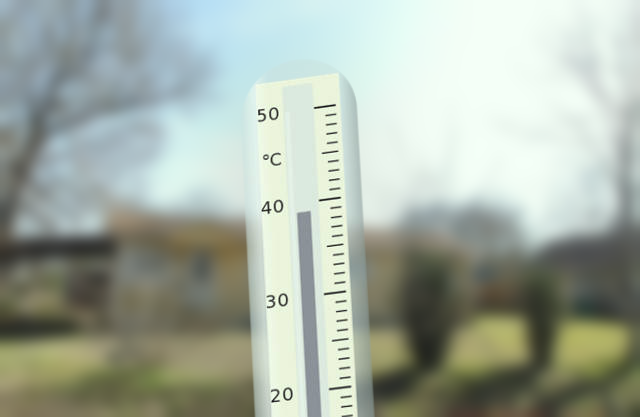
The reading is °C 39
